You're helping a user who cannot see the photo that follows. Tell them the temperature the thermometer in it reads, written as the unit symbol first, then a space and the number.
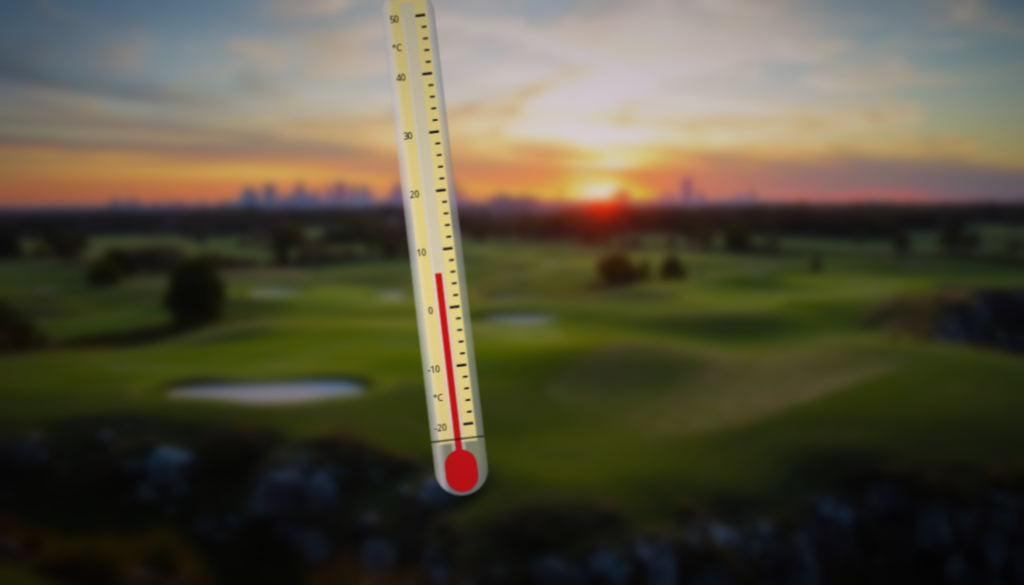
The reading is °C 6
